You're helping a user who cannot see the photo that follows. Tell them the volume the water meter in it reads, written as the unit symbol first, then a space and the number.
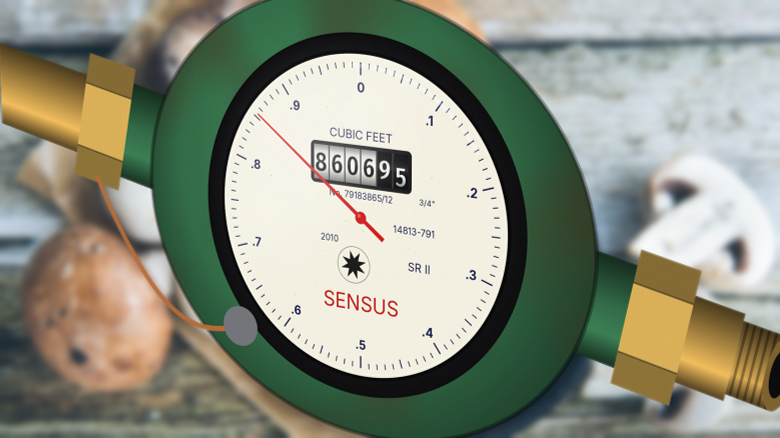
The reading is ft³ 860694.85
